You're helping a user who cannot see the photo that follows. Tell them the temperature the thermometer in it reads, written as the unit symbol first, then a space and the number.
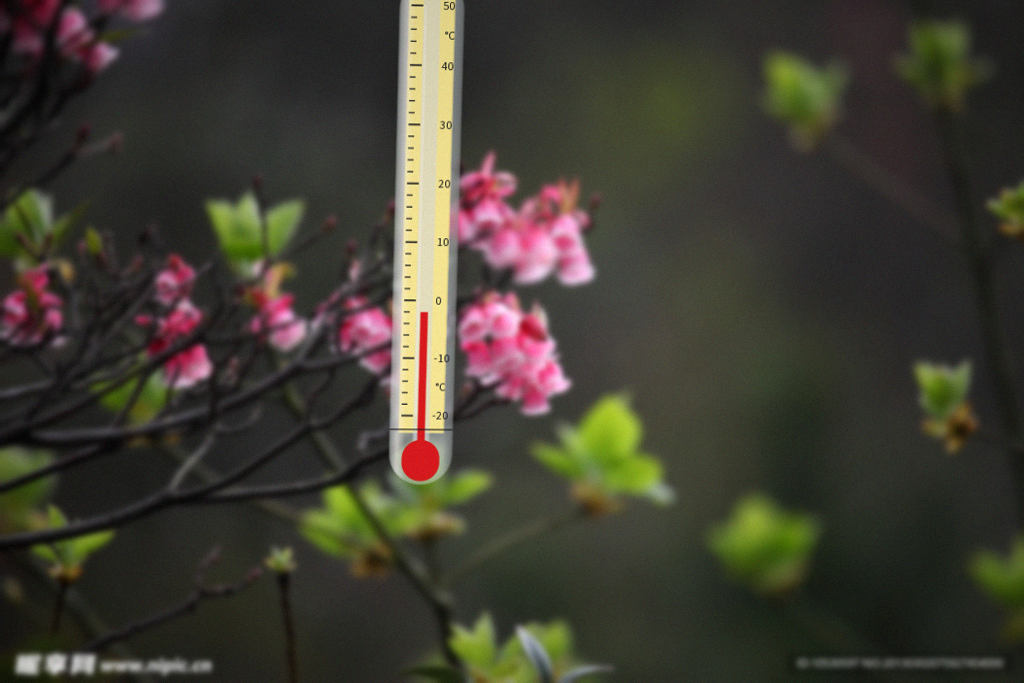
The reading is °C -2
